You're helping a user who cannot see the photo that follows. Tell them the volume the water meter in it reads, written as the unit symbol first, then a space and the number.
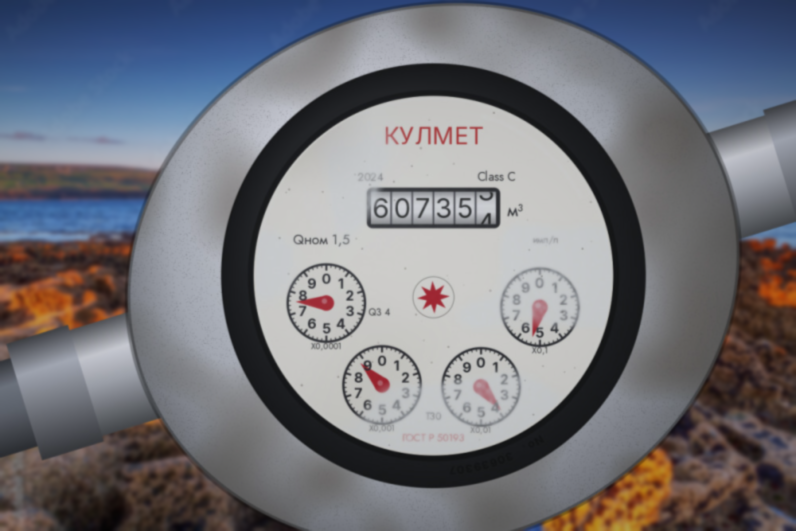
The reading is m³ 607353.5387
